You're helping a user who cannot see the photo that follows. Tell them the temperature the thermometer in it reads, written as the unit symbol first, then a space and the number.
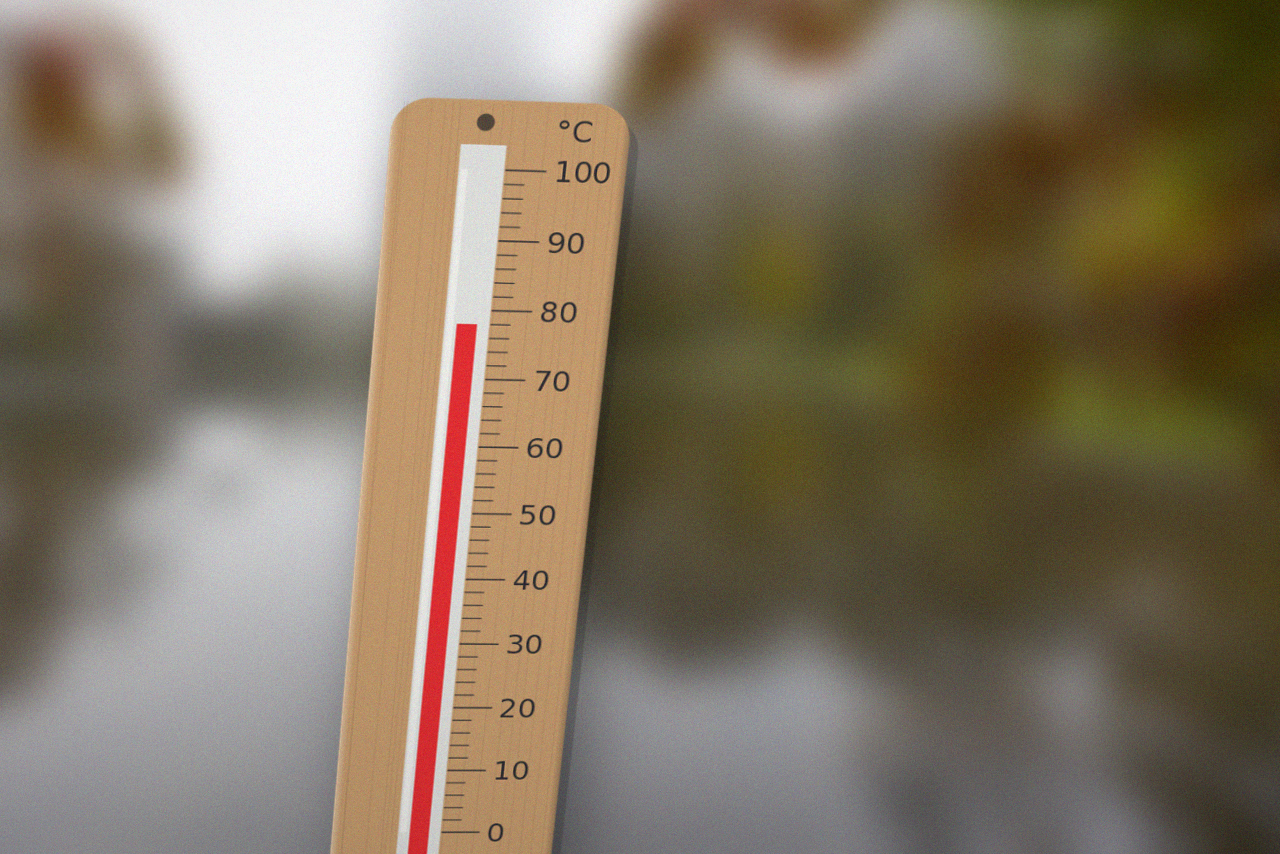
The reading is °C 78
